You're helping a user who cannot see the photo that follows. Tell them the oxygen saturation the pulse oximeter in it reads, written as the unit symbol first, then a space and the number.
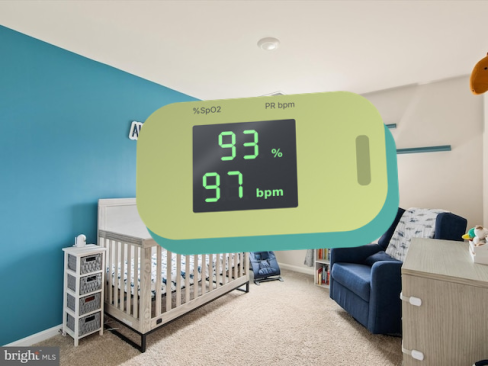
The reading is % 93
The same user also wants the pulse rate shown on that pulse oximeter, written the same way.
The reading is bpm 97
